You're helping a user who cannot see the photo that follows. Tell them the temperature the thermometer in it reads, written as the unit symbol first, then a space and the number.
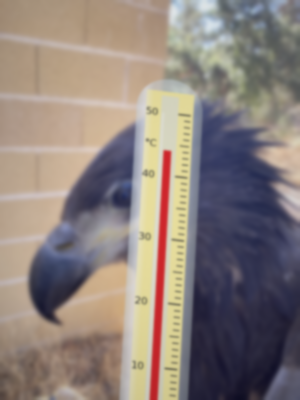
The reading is °C 44
